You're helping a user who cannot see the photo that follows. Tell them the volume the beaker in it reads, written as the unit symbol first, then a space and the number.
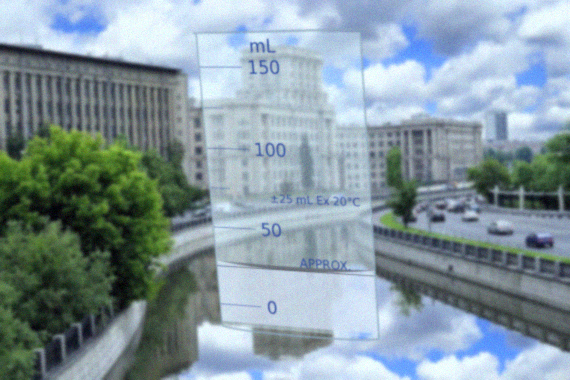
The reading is mL 25
